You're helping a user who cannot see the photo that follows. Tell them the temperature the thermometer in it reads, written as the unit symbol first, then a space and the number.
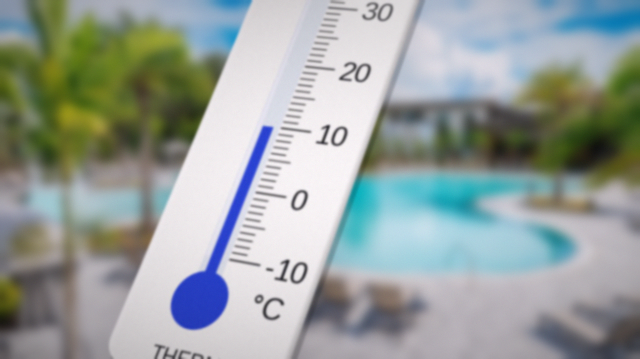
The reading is °C 10
